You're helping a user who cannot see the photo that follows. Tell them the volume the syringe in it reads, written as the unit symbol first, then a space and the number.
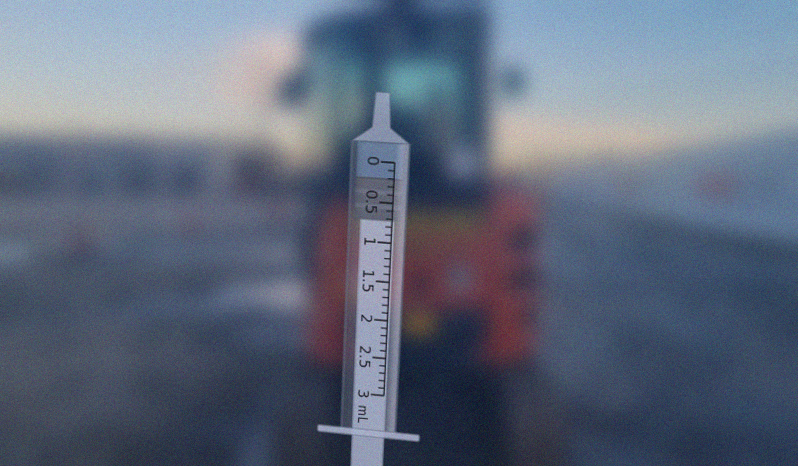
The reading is mL 0.2
